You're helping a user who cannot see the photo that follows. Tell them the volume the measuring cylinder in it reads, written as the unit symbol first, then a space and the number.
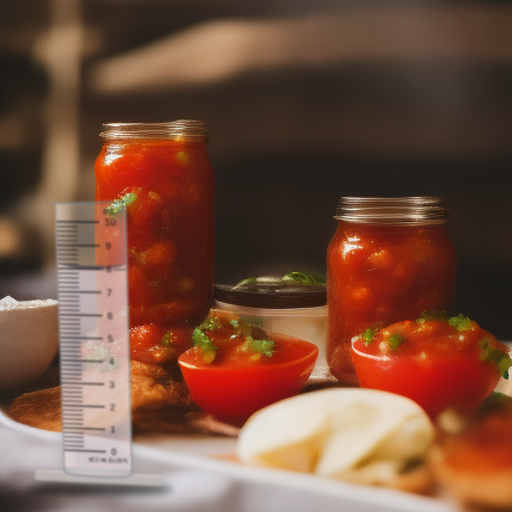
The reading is mL 8
